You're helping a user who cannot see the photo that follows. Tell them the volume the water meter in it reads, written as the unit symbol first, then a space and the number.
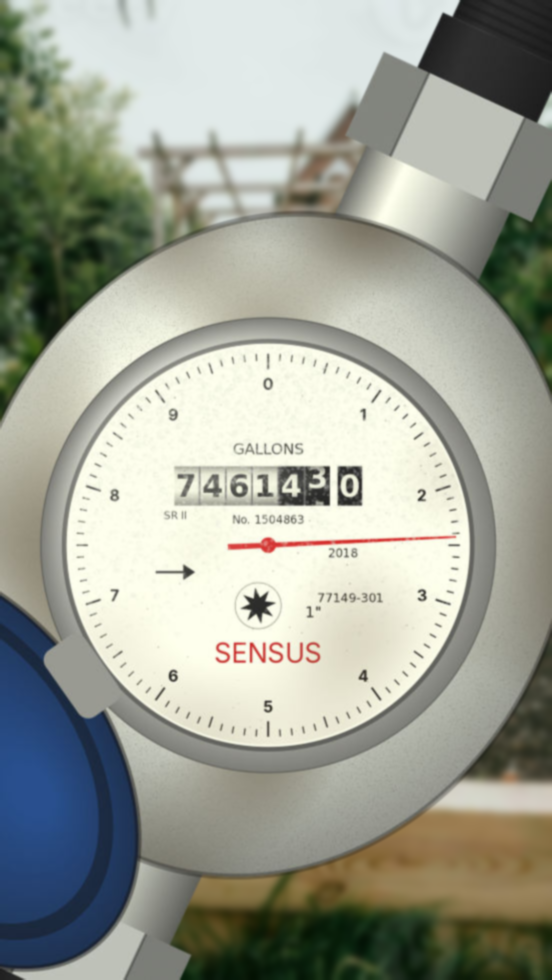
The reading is gal 7461432.4
